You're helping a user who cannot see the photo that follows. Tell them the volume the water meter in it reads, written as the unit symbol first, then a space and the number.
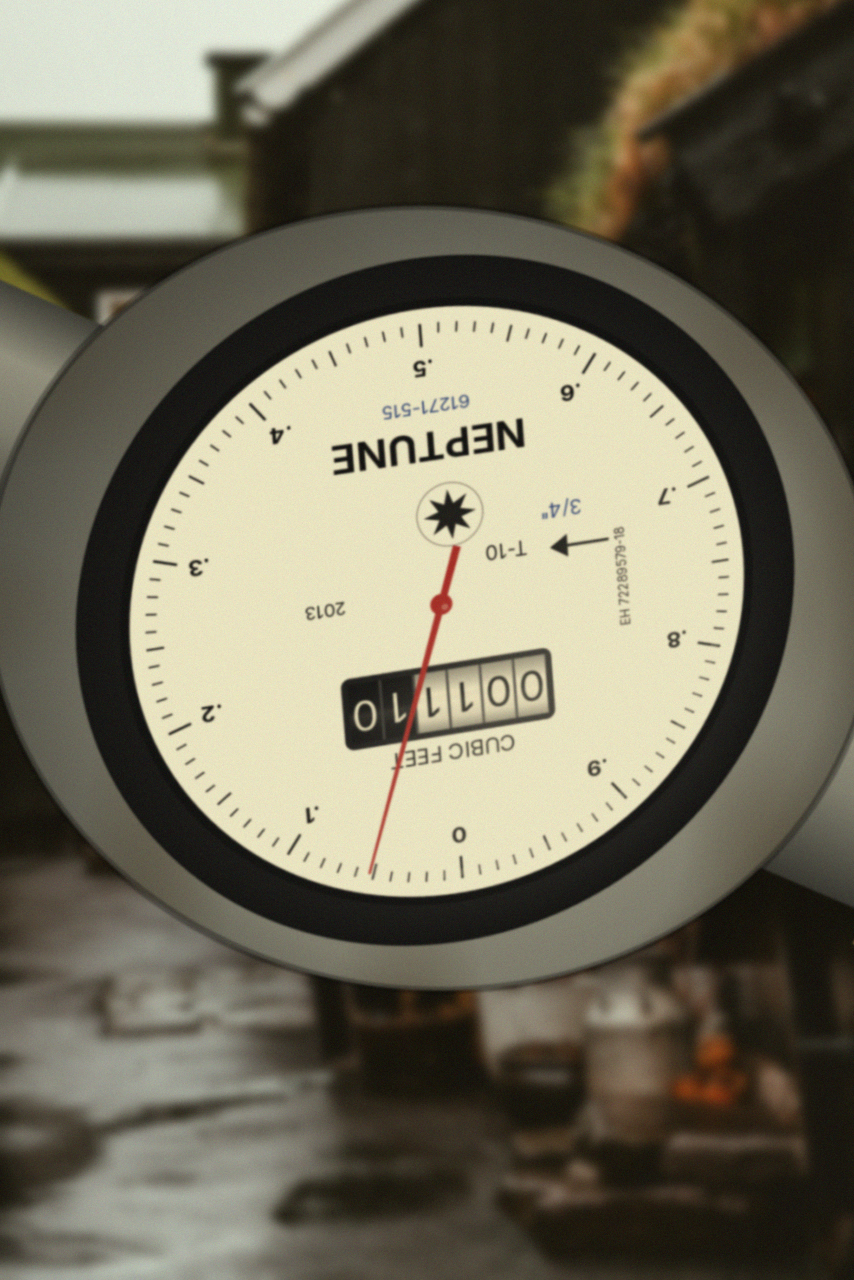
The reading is ft³ 1110.05
